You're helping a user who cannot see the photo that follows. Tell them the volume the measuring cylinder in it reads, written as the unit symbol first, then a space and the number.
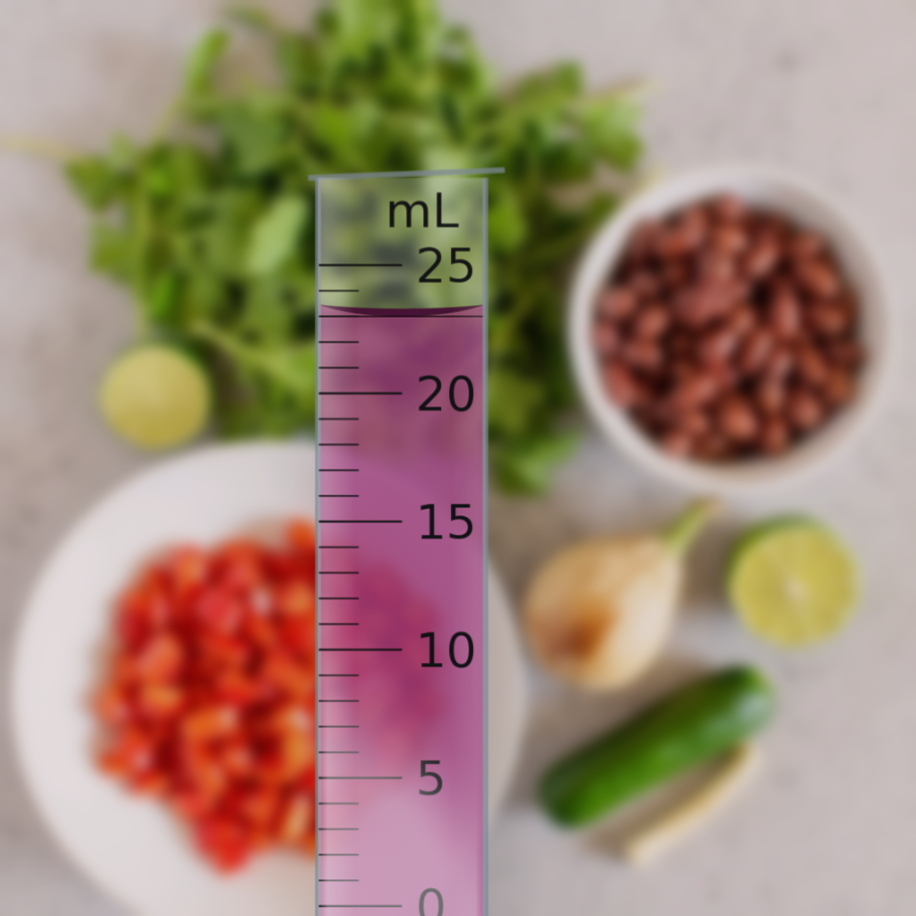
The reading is mL 23
